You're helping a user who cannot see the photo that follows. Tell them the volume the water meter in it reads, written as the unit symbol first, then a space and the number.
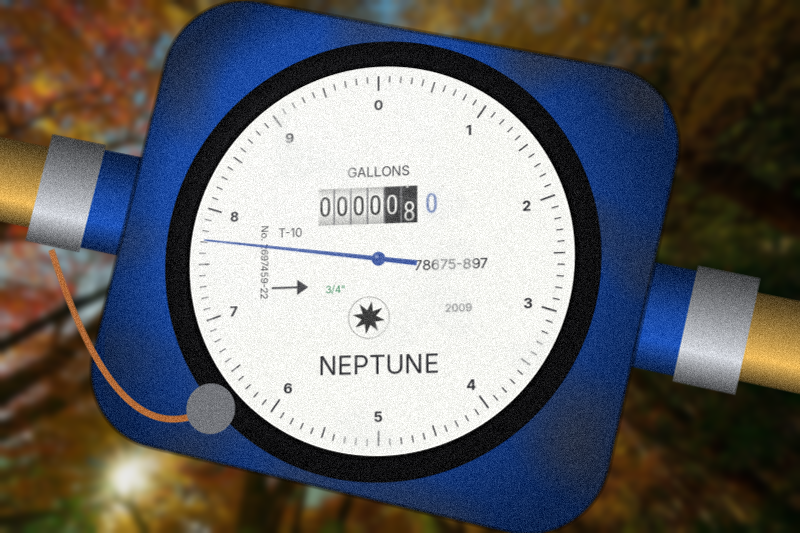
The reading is gal 77.7
